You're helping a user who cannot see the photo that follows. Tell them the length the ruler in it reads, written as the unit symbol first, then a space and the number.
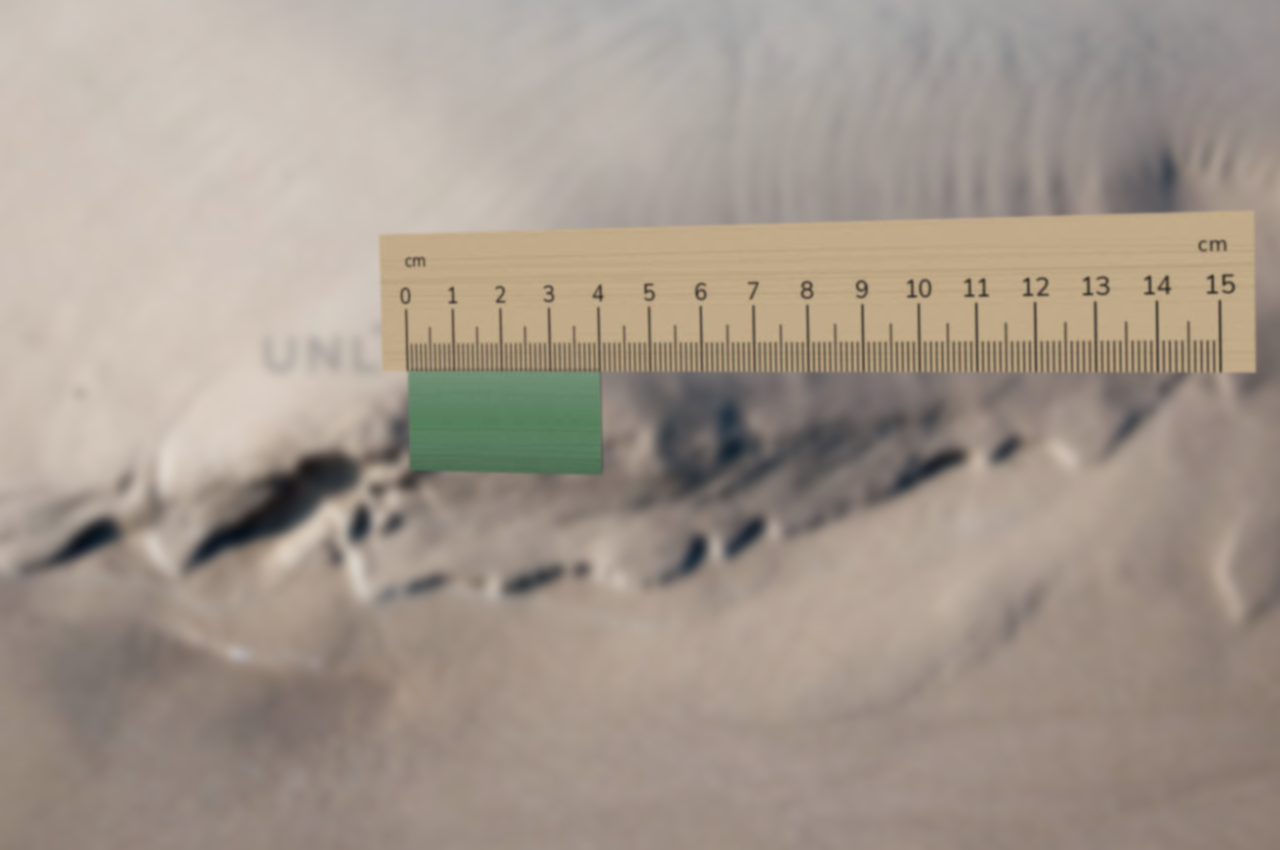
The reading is cm 4
